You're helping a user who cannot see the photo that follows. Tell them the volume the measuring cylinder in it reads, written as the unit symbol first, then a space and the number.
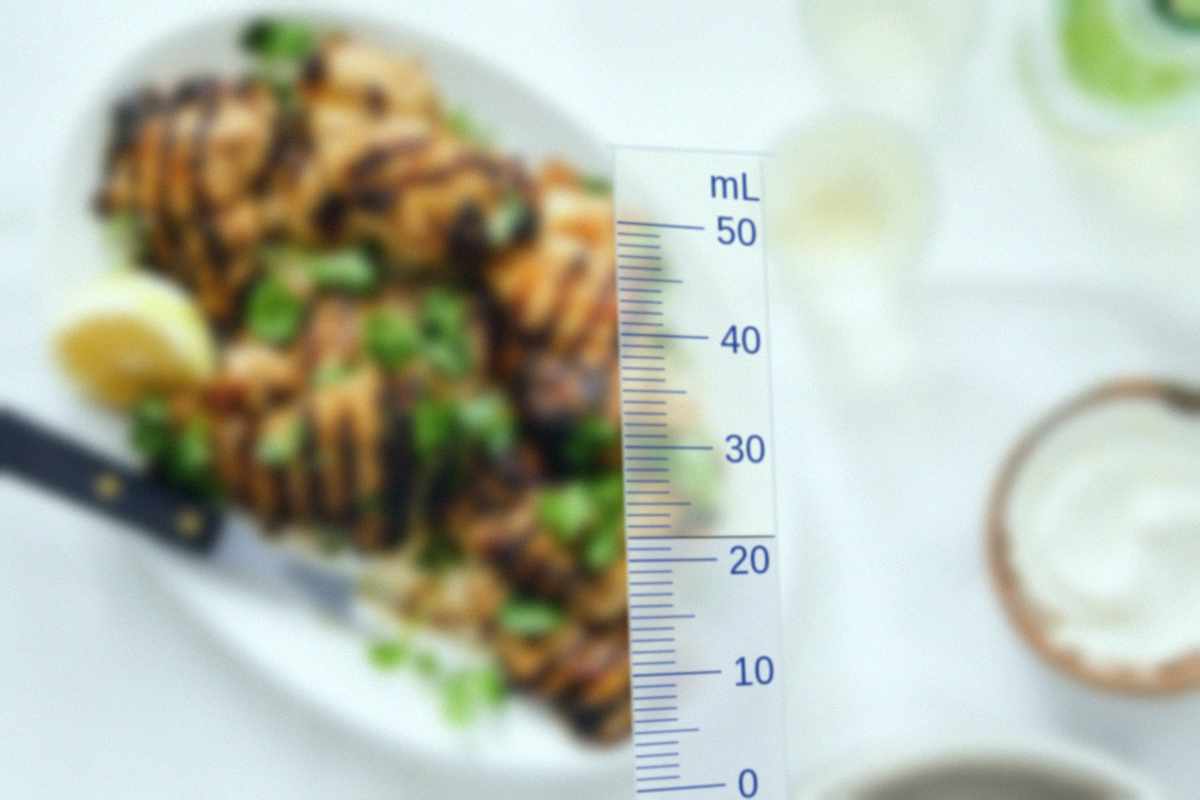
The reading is mL 22
